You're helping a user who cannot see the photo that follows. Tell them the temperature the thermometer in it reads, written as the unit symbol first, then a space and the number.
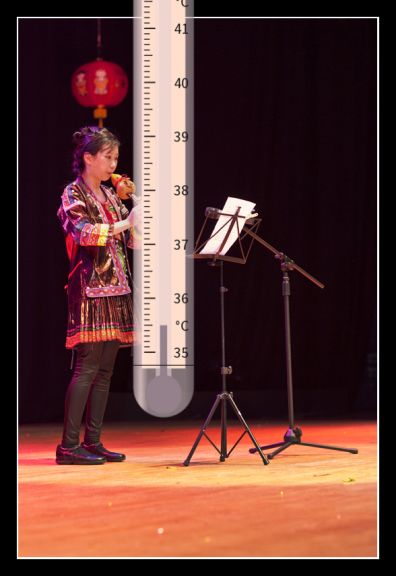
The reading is °C 35.5
